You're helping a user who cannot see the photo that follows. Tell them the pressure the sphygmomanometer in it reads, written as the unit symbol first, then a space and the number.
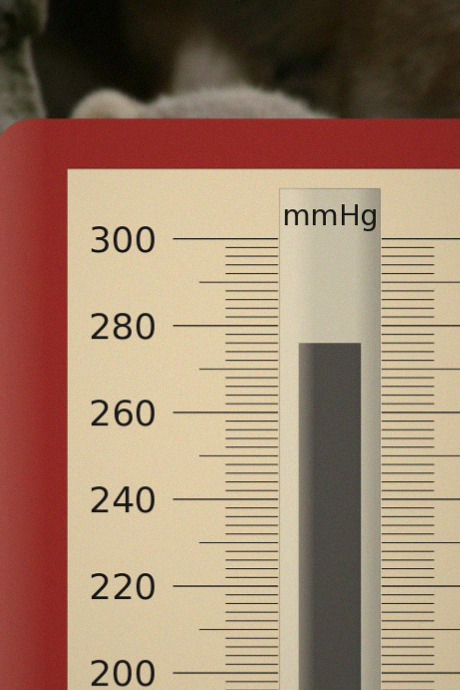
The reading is mmHg 276
